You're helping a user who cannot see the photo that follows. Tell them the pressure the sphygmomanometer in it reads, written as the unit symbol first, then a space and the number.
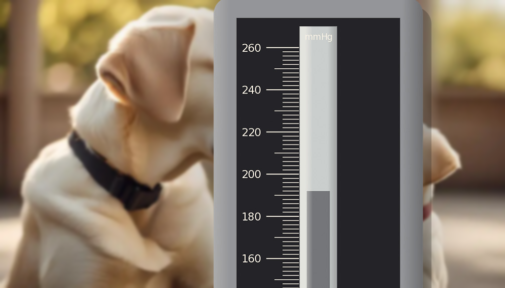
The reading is mmHg 192
